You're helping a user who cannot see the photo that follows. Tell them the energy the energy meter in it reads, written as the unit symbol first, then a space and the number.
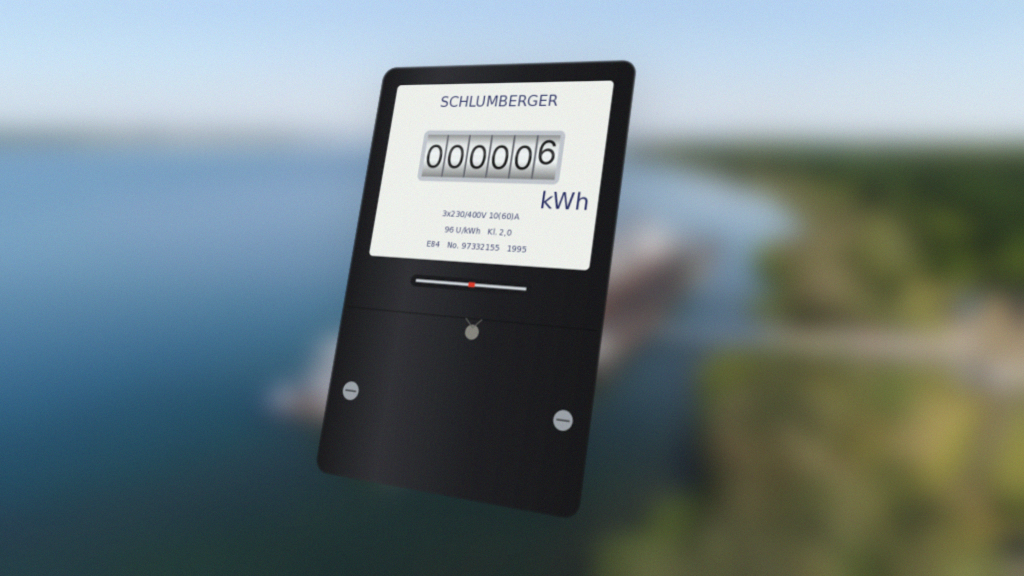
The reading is kWh 6
